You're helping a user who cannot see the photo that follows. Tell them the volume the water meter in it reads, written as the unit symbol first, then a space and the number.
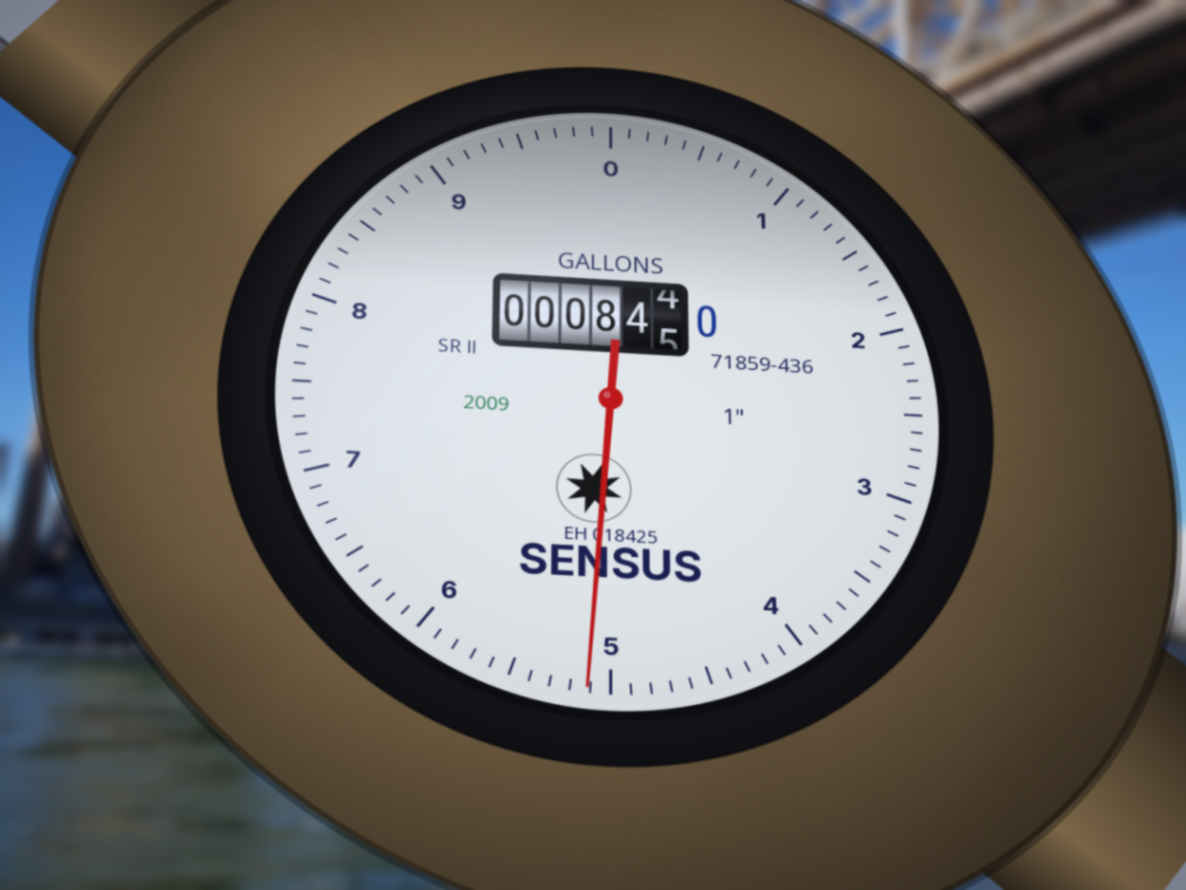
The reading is gal 8445.1
